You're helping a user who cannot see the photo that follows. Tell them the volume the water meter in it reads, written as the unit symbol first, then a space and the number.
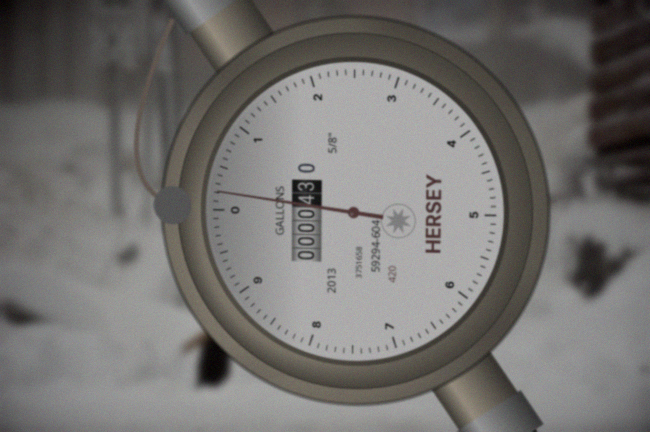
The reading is gal 430.2
